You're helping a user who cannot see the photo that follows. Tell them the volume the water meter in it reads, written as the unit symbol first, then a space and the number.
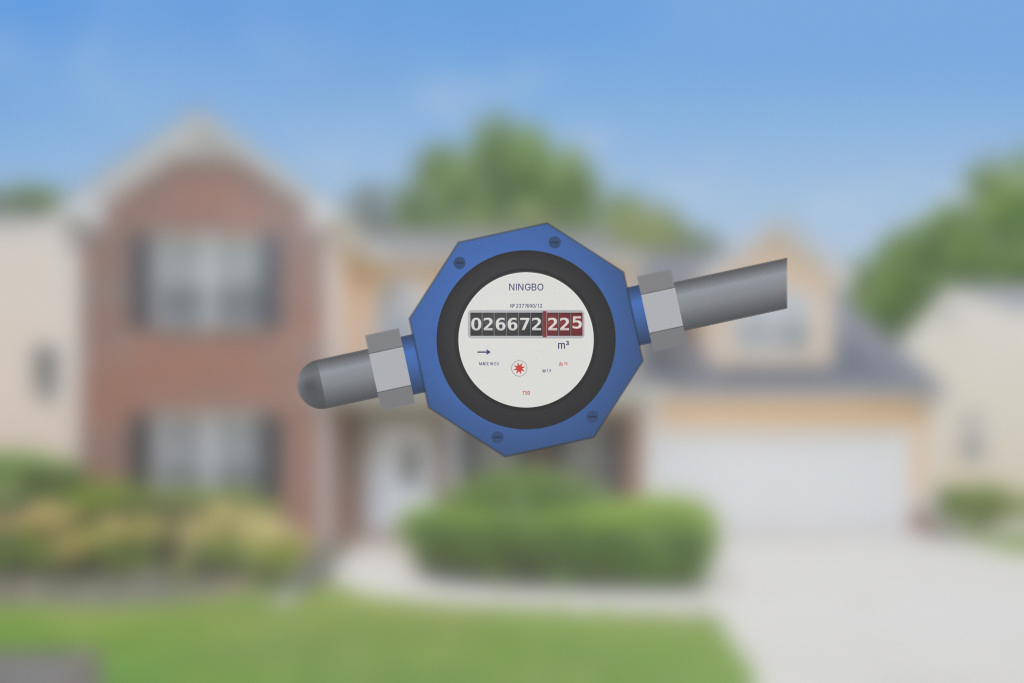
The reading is m³ 26672.225
